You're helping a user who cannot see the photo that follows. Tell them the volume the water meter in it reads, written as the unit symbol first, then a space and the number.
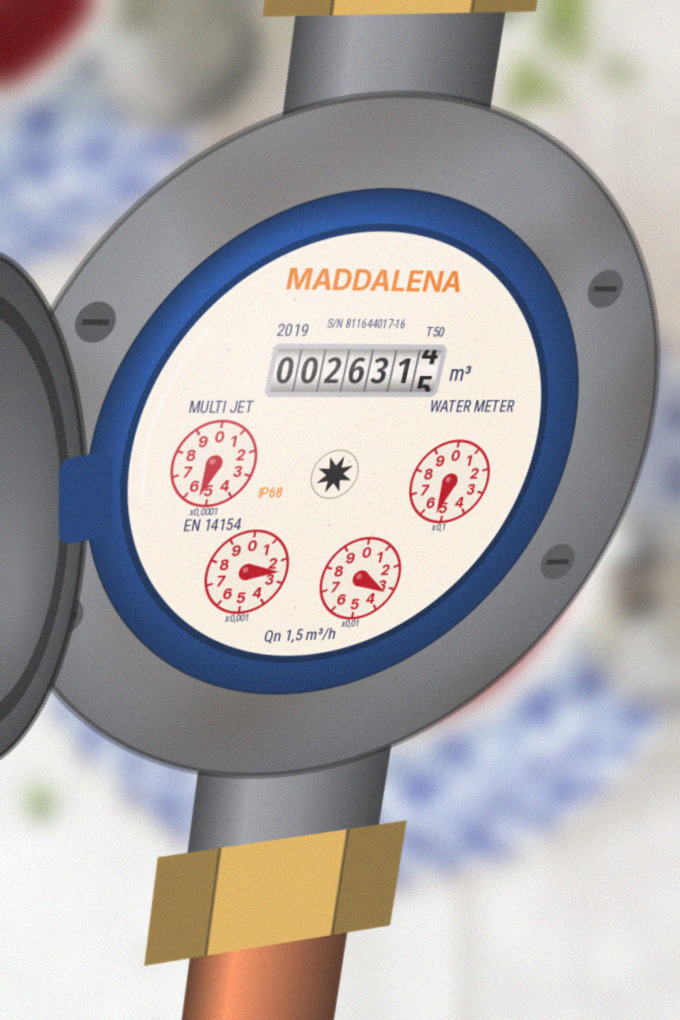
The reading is m³ 26314.5325
